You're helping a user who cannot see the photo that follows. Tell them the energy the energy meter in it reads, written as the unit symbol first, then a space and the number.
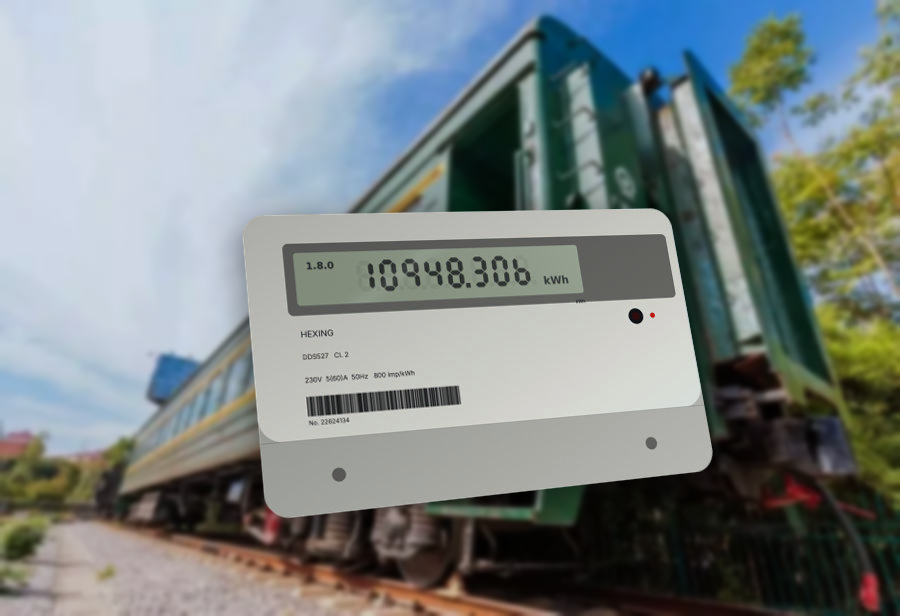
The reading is kWh 10948.306
